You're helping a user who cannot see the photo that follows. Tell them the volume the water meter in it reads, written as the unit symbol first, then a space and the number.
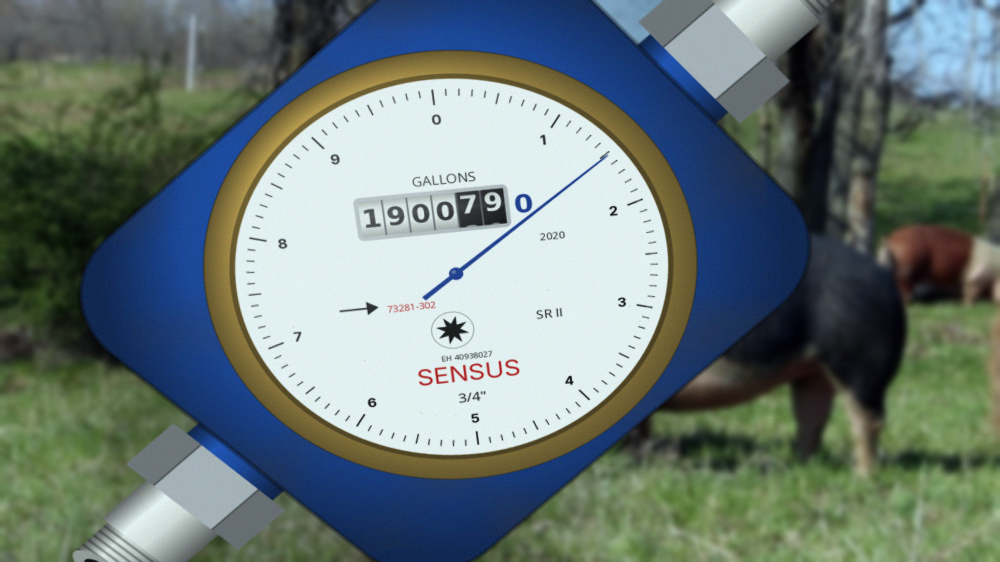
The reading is gal 1900791.5
